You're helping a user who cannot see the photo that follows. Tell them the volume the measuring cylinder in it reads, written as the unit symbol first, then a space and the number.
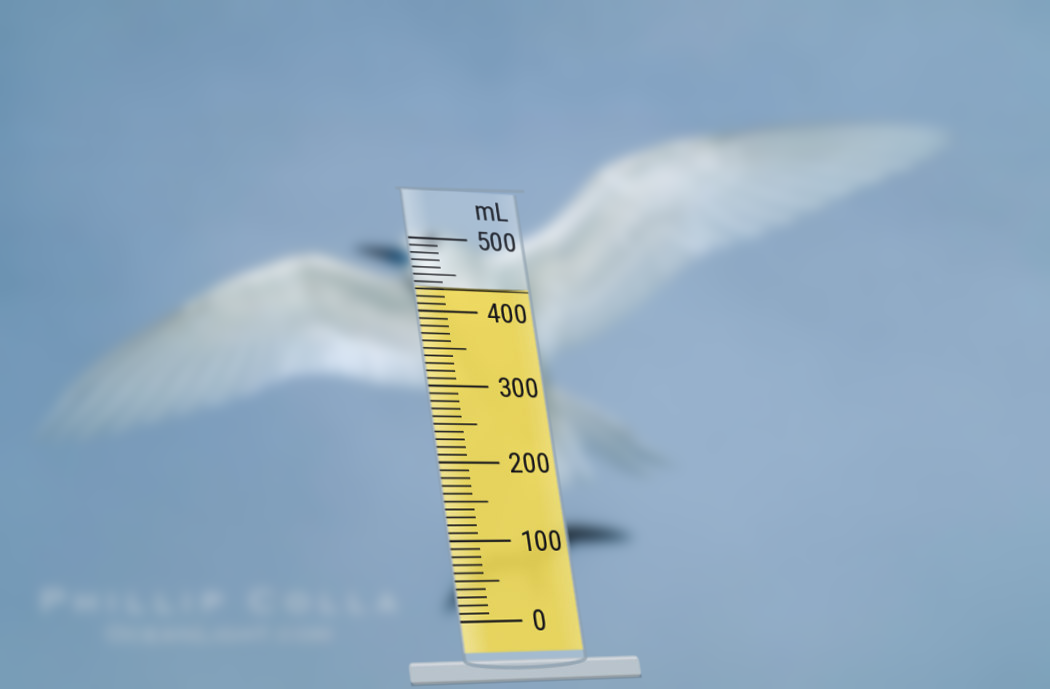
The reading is mL 430
